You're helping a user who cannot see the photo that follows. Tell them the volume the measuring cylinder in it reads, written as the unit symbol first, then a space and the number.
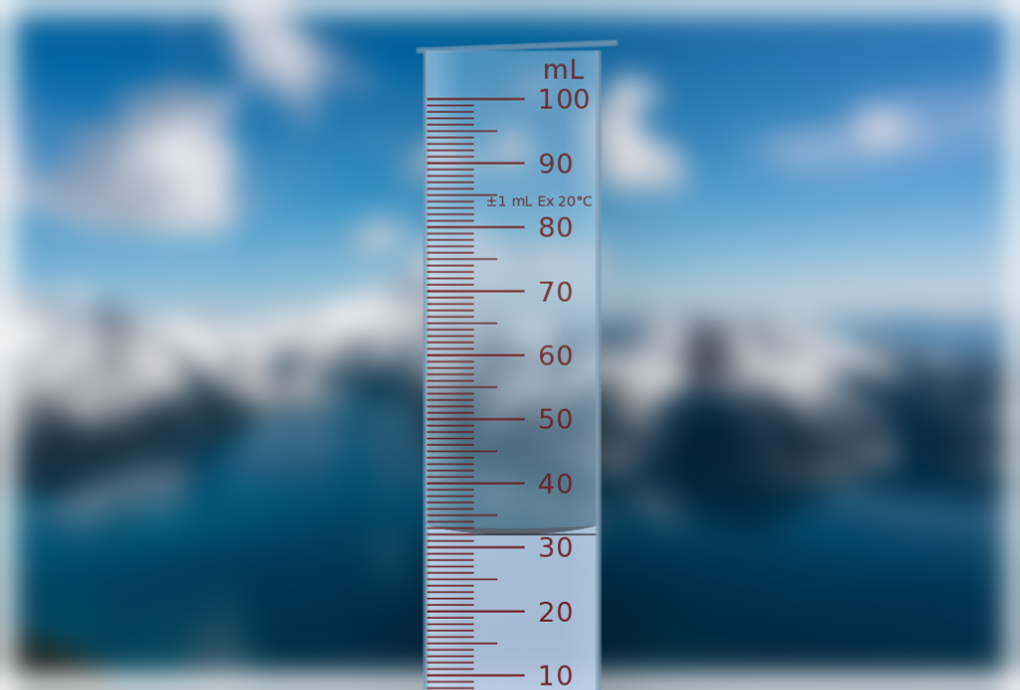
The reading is mL 32
